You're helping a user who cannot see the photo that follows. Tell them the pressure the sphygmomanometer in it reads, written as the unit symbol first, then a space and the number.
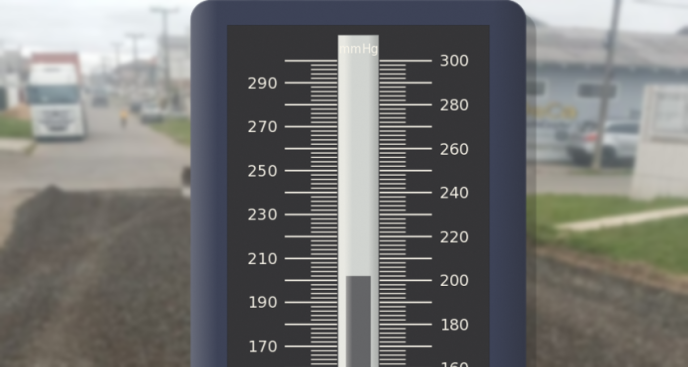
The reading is mmHg 202
